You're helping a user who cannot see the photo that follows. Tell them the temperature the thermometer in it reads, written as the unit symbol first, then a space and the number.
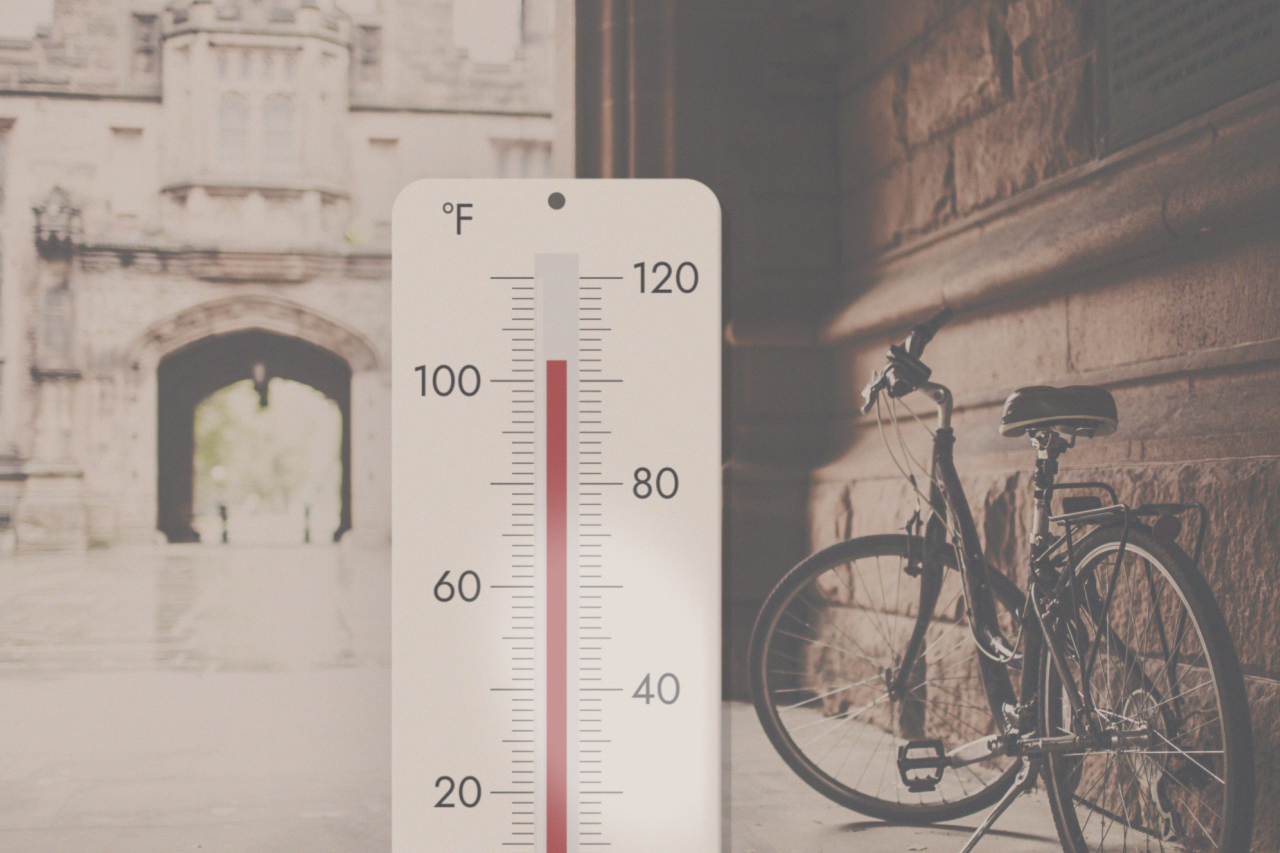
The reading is °F 104
